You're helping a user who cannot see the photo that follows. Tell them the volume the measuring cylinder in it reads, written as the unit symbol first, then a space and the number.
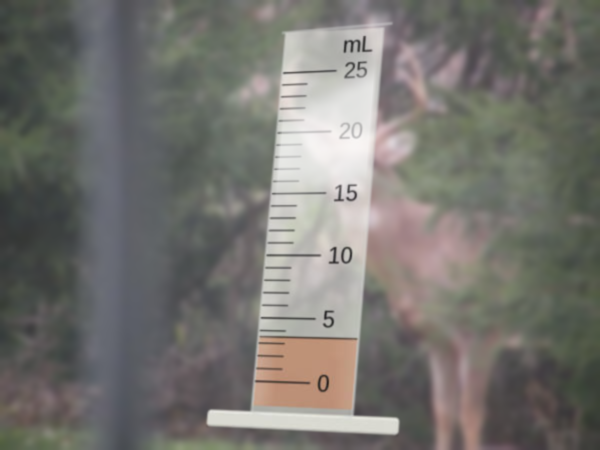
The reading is mL 3.5
